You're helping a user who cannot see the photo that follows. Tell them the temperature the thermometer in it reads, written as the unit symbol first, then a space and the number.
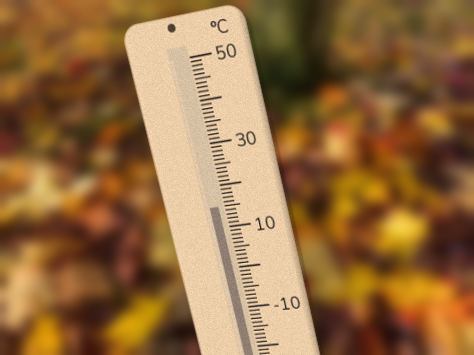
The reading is °C 15
